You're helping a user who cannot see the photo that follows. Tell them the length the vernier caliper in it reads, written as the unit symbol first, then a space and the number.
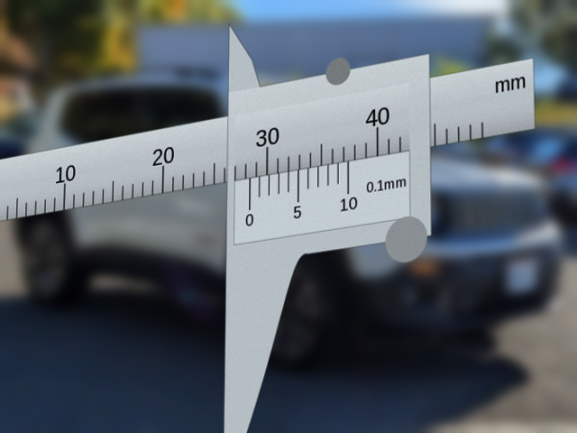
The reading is mm 28.4
